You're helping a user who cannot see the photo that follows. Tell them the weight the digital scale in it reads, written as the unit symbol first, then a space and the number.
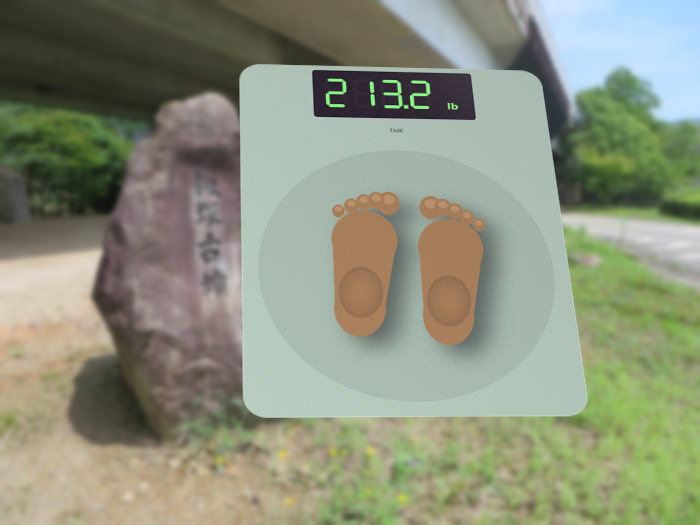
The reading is lb 213.2
